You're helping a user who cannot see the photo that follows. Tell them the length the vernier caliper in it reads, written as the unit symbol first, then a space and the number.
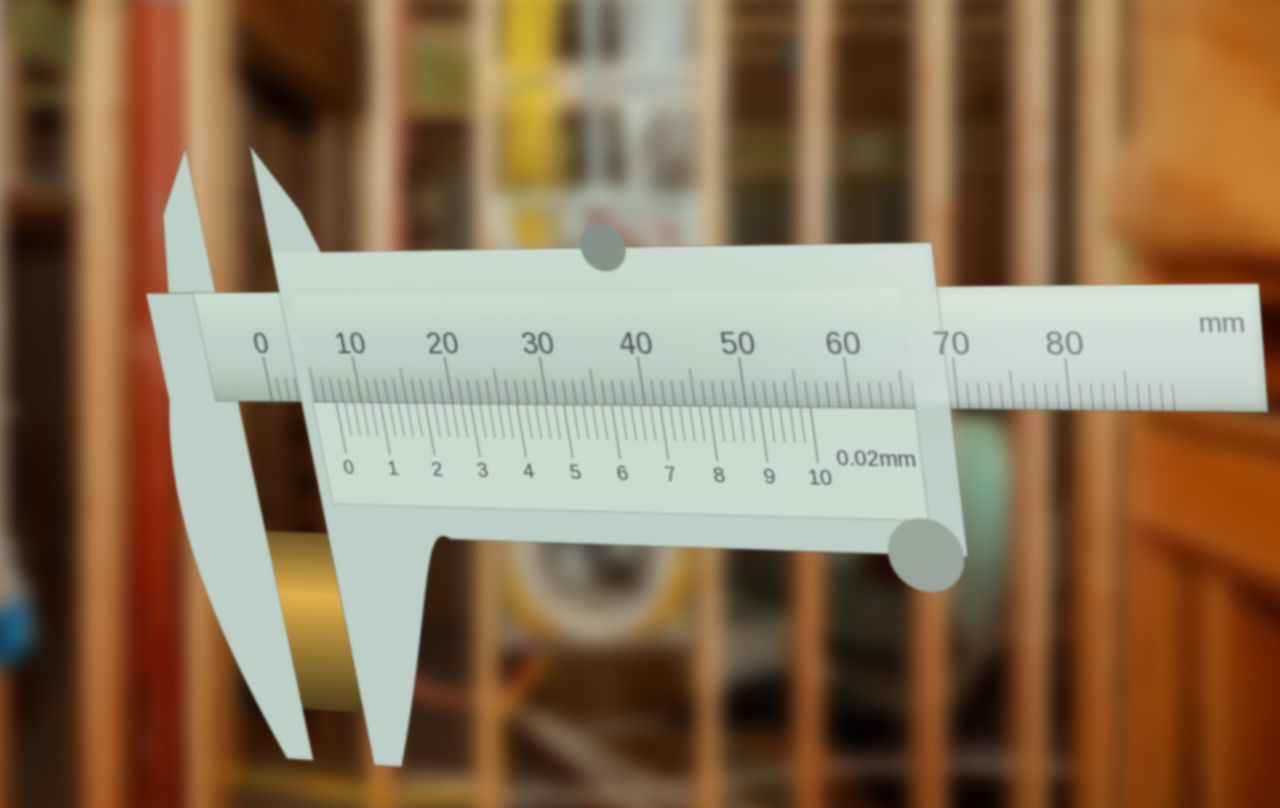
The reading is mm 7.2
